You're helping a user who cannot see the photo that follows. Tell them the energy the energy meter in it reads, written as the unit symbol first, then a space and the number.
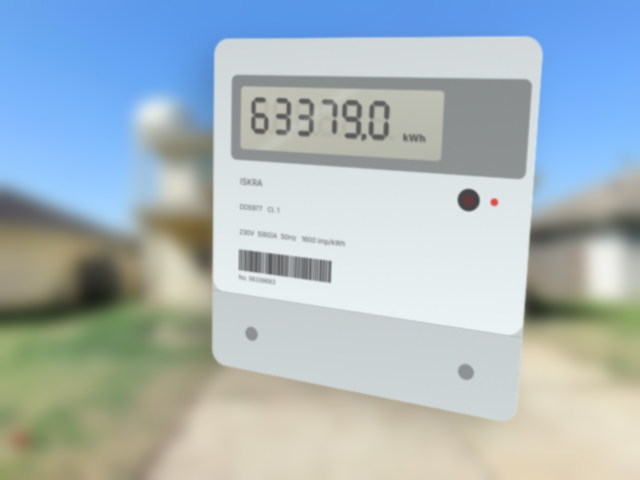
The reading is kWh 63379.0
